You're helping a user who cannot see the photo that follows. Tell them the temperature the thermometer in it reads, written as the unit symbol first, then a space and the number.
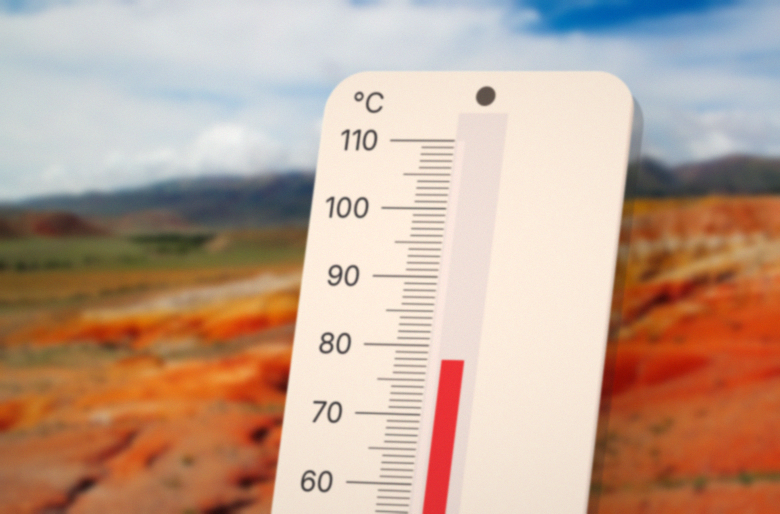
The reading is °C 78
